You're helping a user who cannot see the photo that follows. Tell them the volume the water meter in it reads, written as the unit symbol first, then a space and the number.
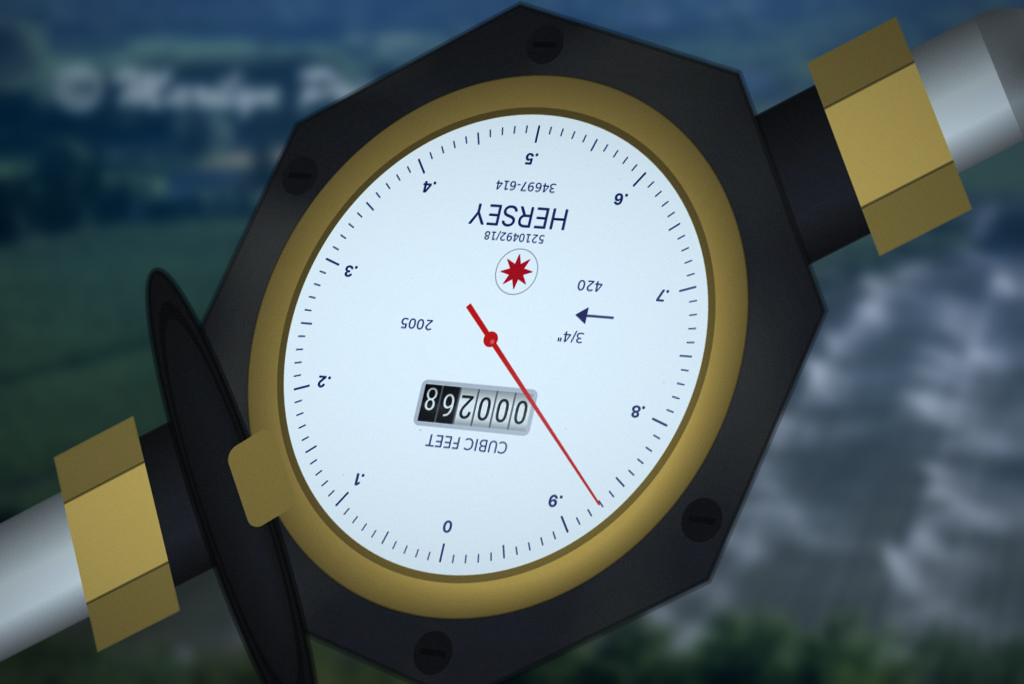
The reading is ft³ 267.87
